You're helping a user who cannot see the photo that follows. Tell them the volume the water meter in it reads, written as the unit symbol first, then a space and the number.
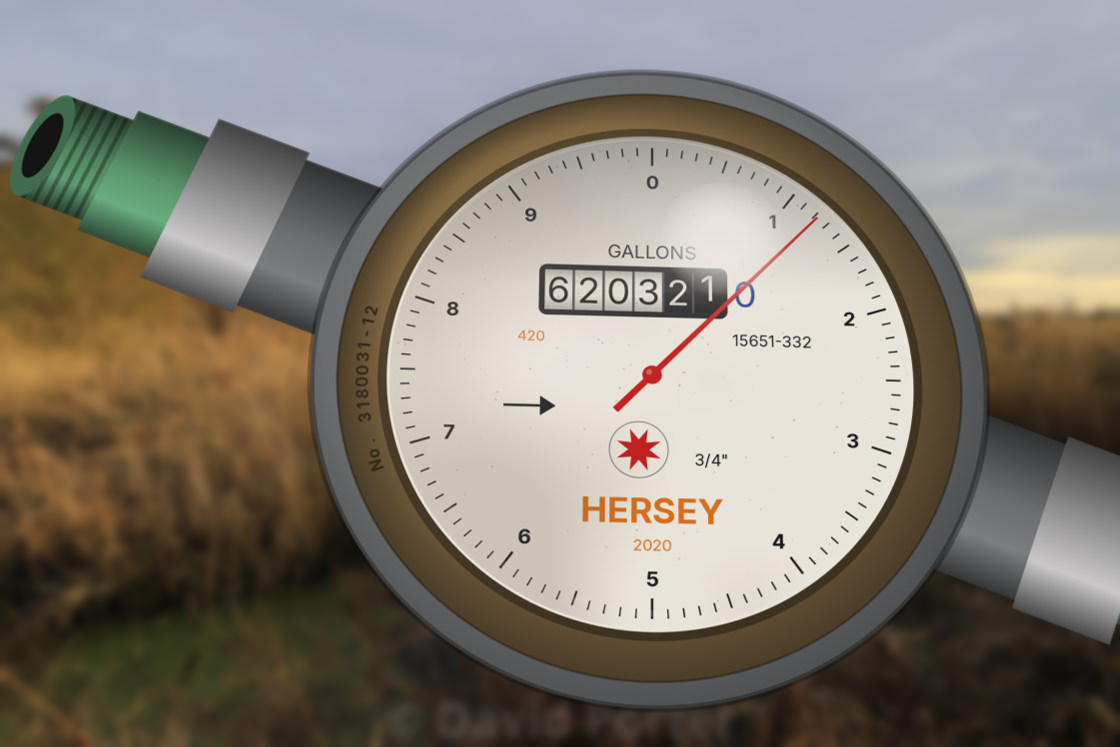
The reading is gal 6203211.2
